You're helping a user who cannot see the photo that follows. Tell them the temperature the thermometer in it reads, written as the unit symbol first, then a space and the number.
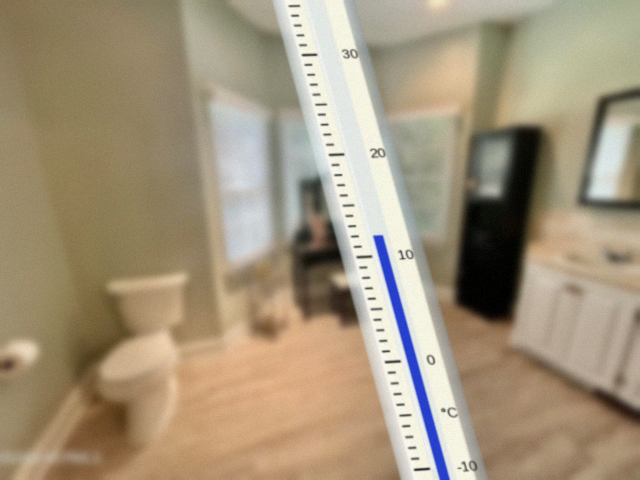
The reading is °C 12
